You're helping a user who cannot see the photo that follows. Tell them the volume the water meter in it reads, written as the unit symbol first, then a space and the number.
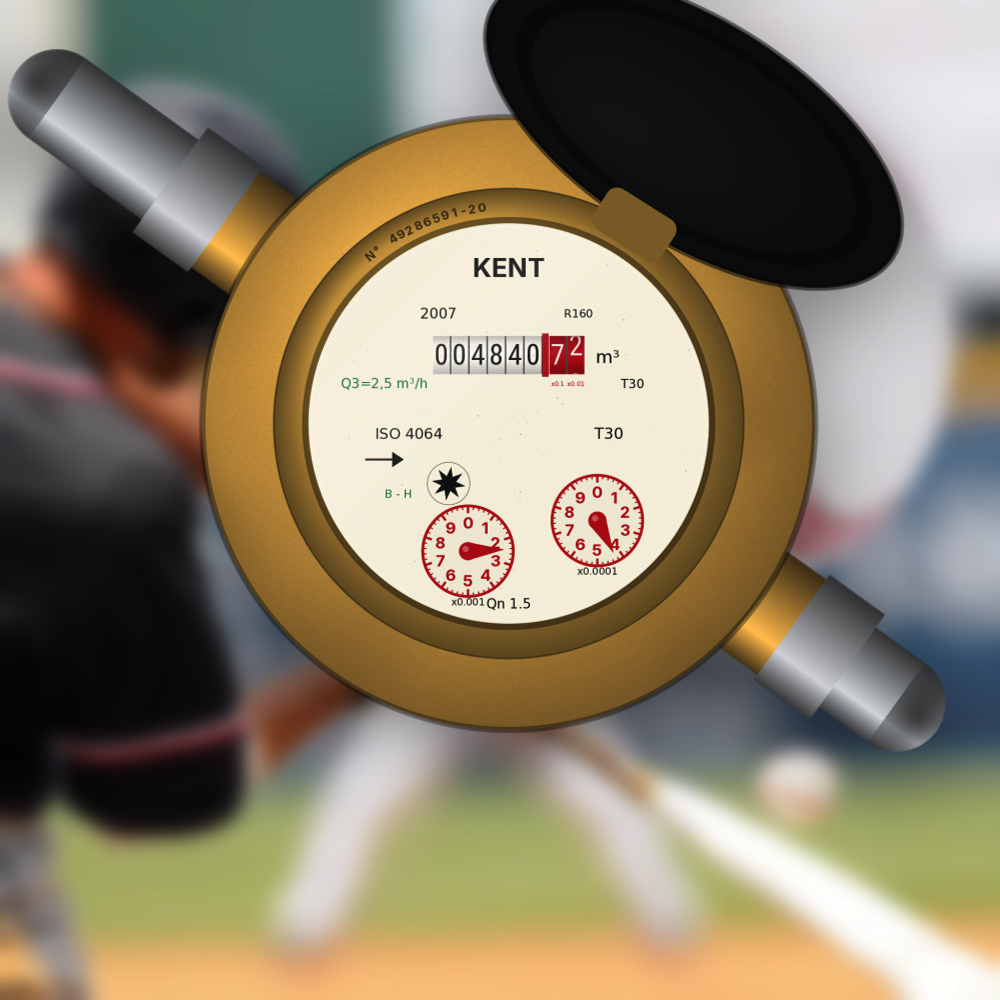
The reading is m³ 4840.7224
